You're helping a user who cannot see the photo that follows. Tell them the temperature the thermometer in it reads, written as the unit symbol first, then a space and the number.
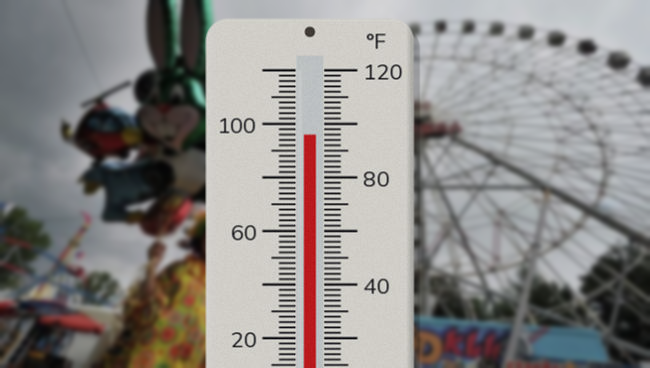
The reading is °F 96
